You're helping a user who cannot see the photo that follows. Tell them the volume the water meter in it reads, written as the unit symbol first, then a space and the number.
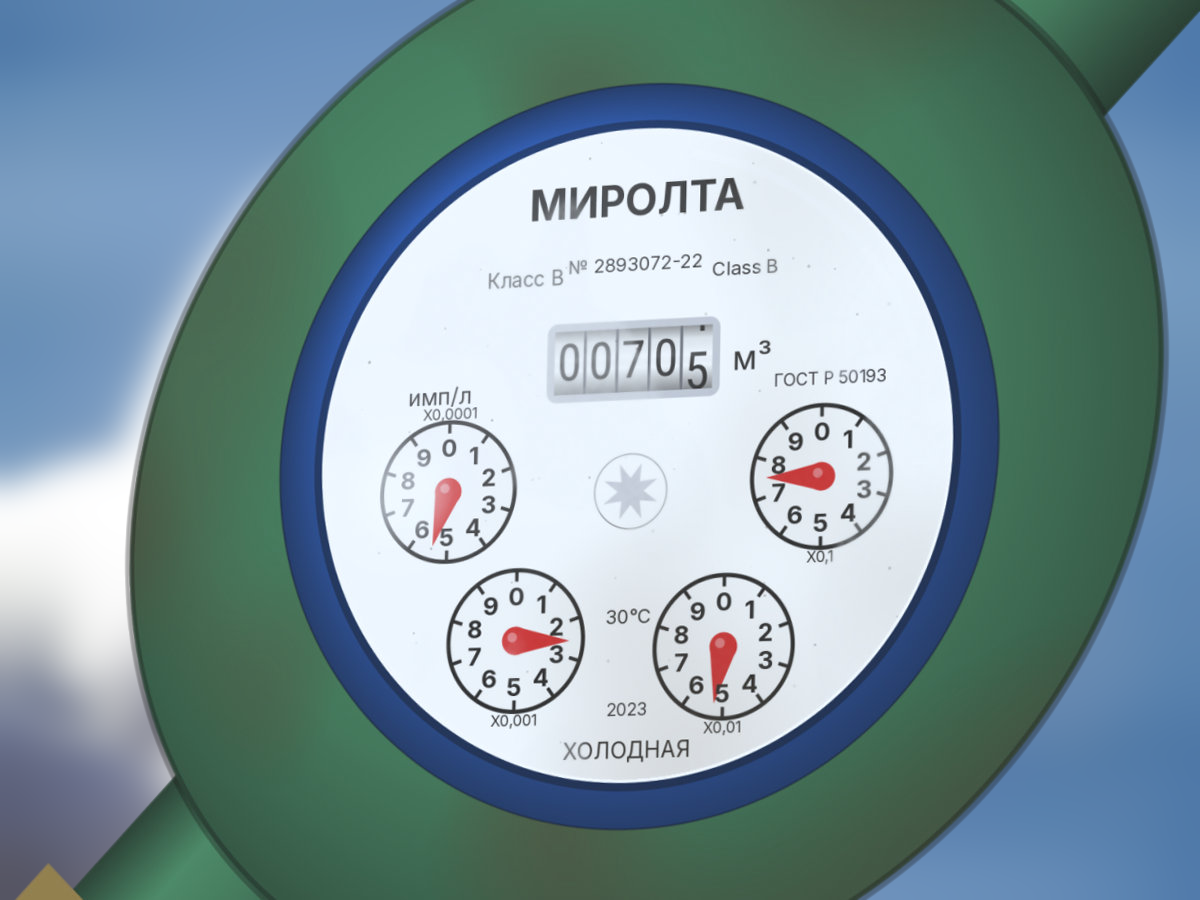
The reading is m³ 704.7525
